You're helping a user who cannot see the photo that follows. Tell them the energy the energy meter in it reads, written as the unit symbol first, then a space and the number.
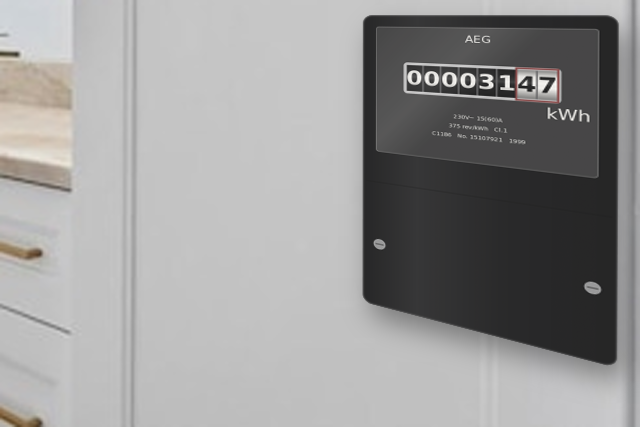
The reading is kWh 31.47
